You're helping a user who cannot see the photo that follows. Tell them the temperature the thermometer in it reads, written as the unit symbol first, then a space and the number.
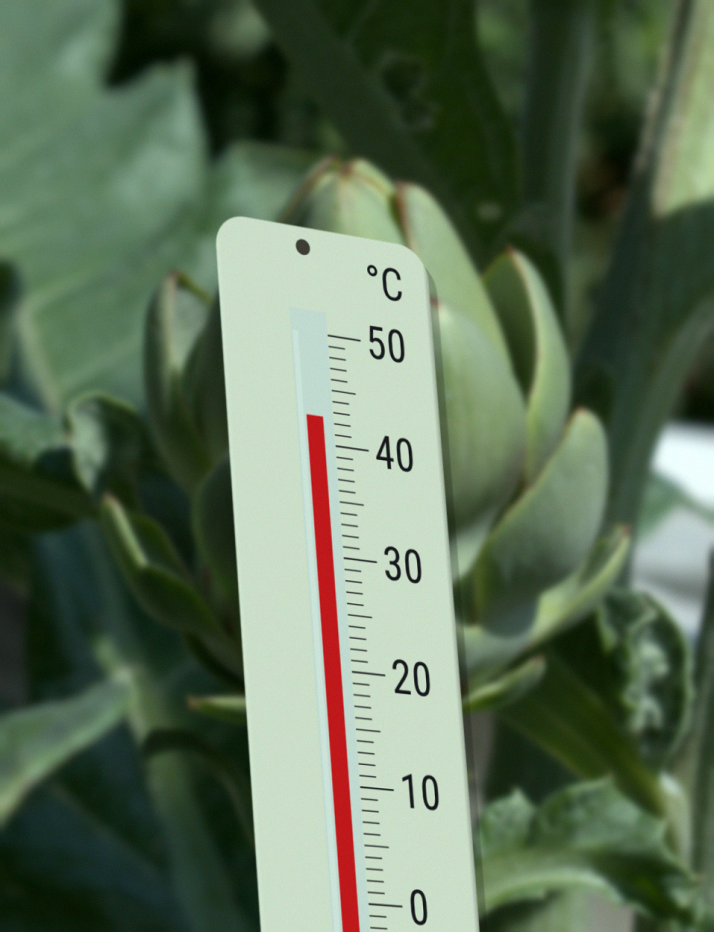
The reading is °C 42.5
